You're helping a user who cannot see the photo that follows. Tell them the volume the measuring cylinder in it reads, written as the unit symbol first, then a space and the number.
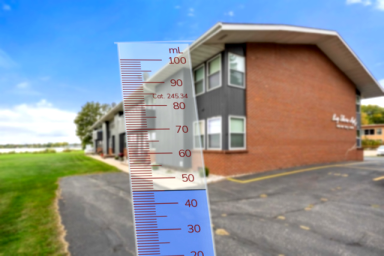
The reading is mL 45
